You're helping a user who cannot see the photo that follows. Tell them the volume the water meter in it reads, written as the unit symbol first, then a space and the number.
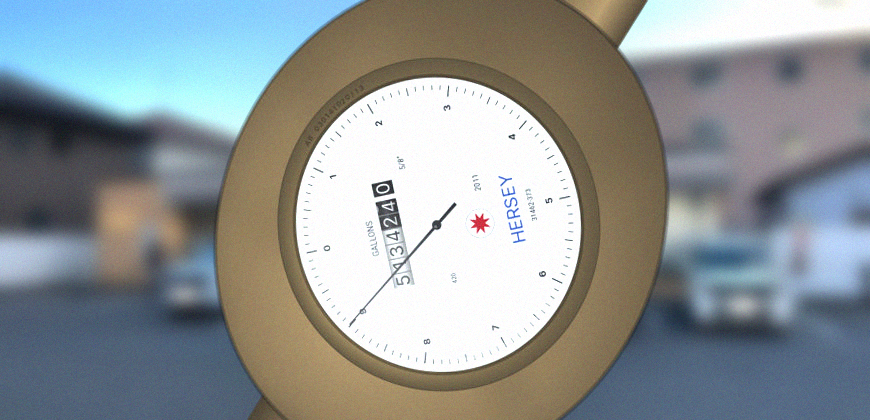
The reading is gal 5134239.0
